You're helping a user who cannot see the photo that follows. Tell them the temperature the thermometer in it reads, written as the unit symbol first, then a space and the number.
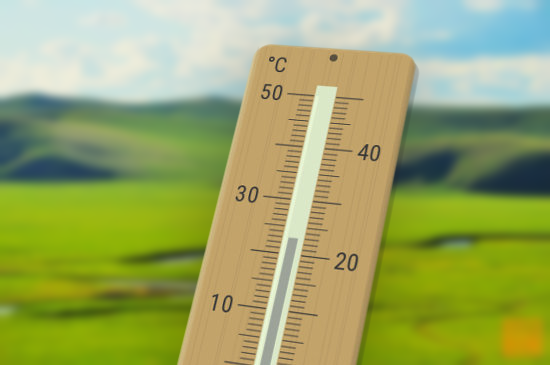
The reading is °C 23
